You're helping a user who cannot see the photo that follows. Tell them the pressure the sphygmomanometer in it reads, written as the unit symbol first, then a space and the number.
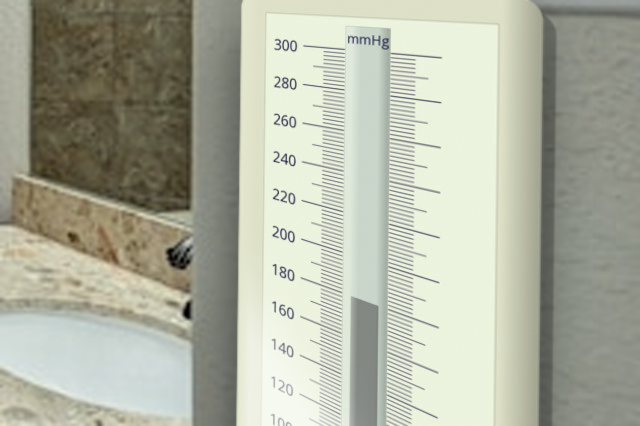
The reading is mmHg 180
